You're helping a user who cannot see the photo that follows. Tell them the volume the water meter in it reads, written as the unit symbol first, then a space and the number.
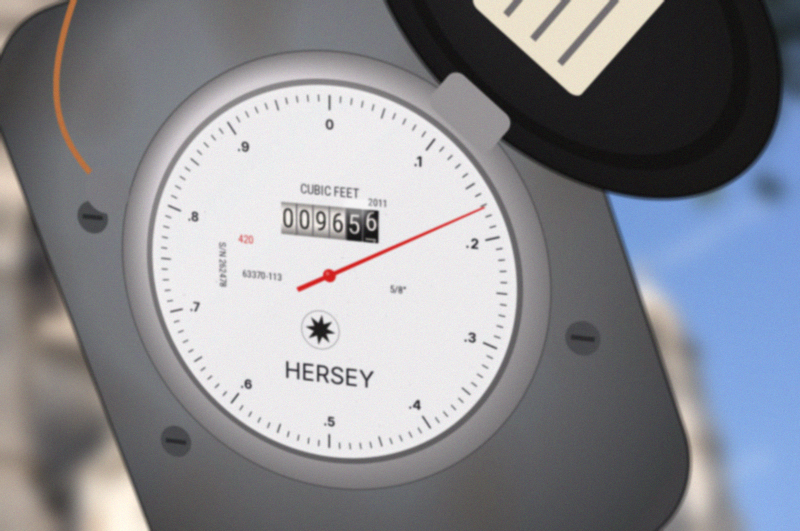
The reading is ft³ 9656.17
